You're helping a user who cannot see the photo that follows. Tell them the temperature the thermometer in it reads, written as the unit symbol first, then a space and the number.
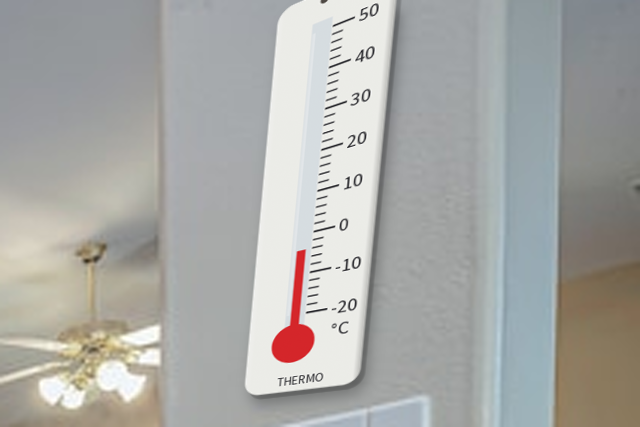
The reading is °C -4
